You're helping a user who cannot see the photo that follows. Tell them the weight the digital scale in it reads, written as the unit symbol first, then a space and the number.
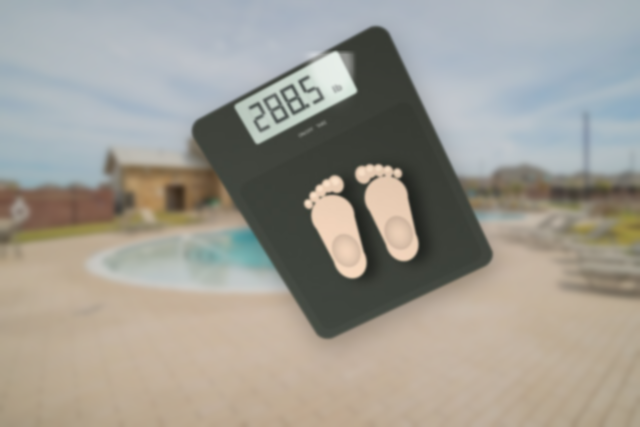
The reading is lb 288.5
